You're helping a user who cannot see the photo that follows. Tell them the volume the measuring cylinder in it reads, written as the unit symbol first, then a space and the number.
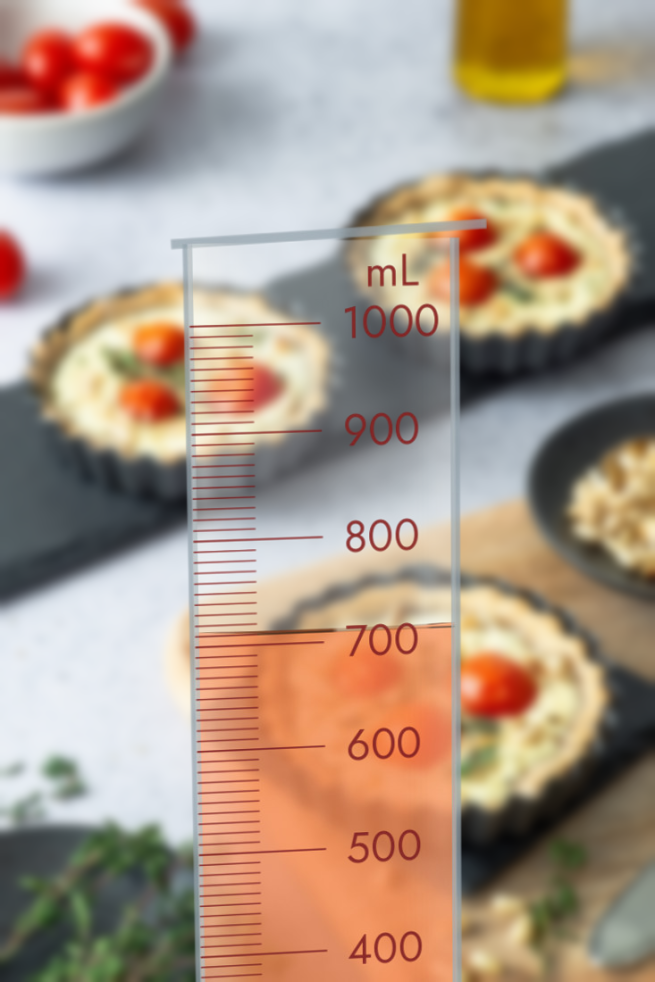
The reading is mL 710
